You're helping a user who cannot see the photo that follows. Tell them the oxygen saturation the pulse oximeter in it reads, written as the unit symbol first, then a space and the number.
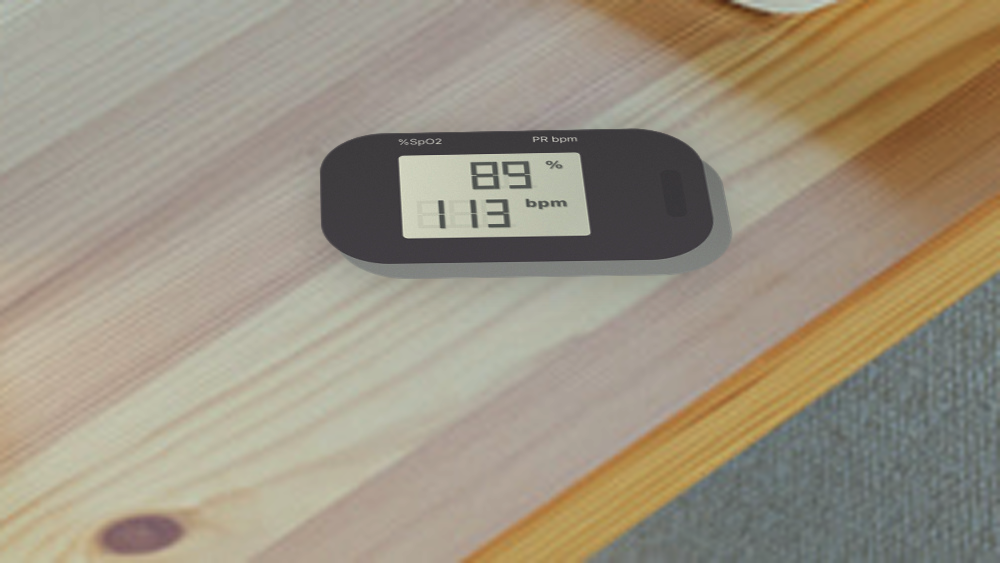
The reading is % 89
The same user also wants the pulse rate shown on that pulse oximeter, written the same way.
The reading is bpm 113
